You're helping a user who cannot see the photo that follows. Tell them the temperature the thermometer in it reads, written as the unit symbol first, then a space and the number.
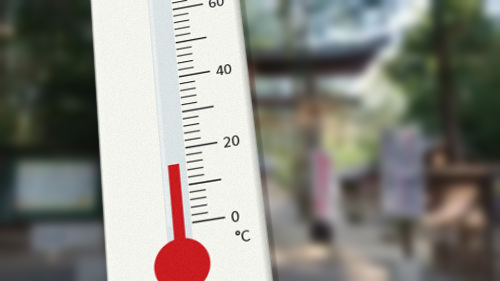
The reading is °C 16
